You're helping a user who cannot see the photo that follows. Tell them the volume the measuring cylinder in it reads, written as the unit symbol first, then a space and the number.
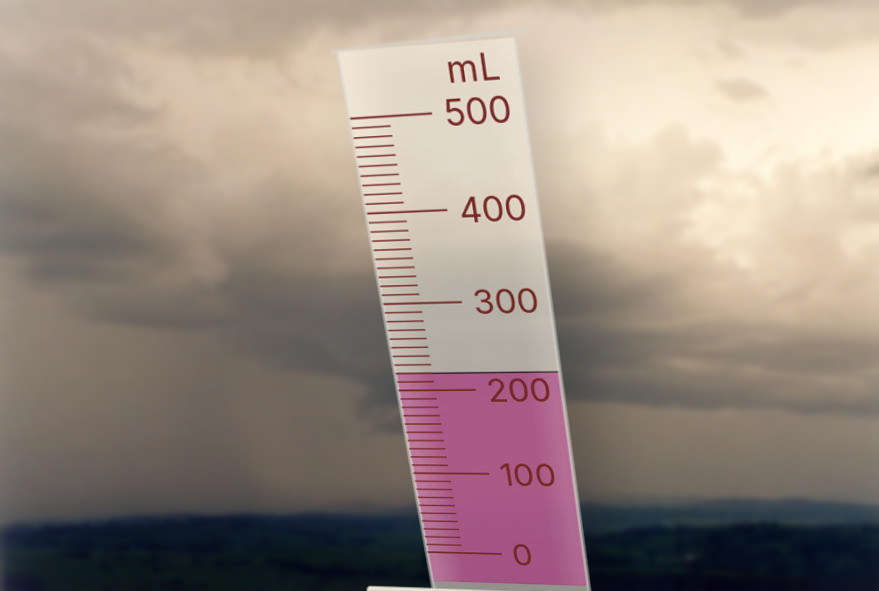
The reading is mL 220
